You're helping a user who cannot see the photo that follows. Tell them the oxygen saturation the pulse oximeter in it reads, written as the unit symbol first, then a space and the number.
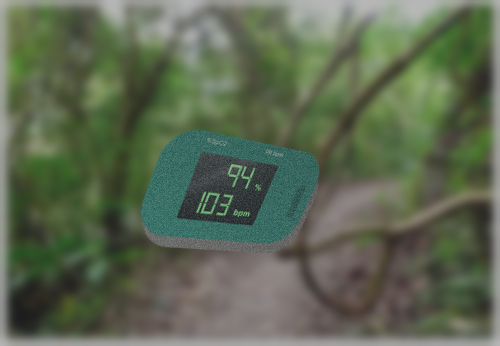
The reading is % 94
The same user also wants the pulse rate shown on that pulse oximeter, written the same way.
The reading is bpm 103
